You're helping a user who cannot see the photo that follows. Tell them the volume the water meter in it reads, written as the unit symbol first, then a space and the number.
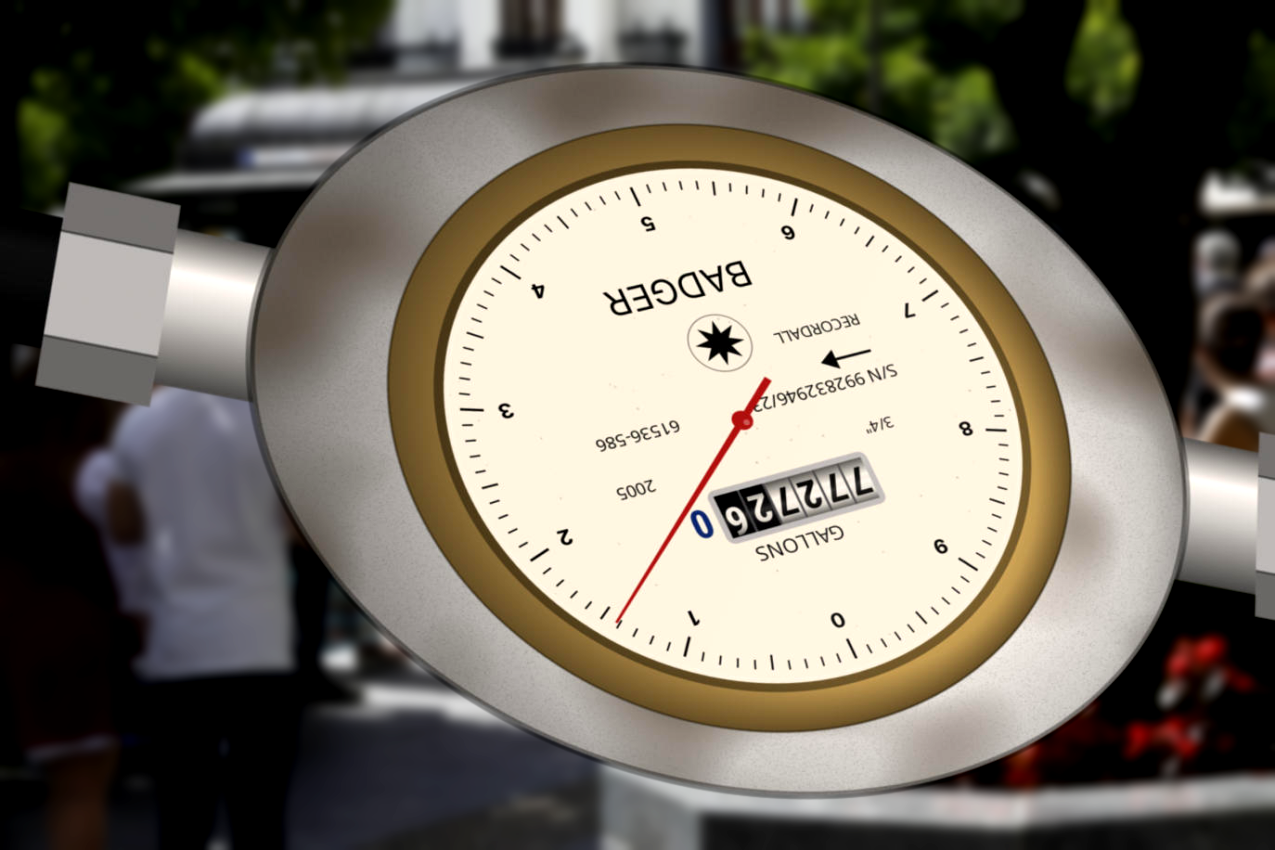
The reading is gal 7727261.4
